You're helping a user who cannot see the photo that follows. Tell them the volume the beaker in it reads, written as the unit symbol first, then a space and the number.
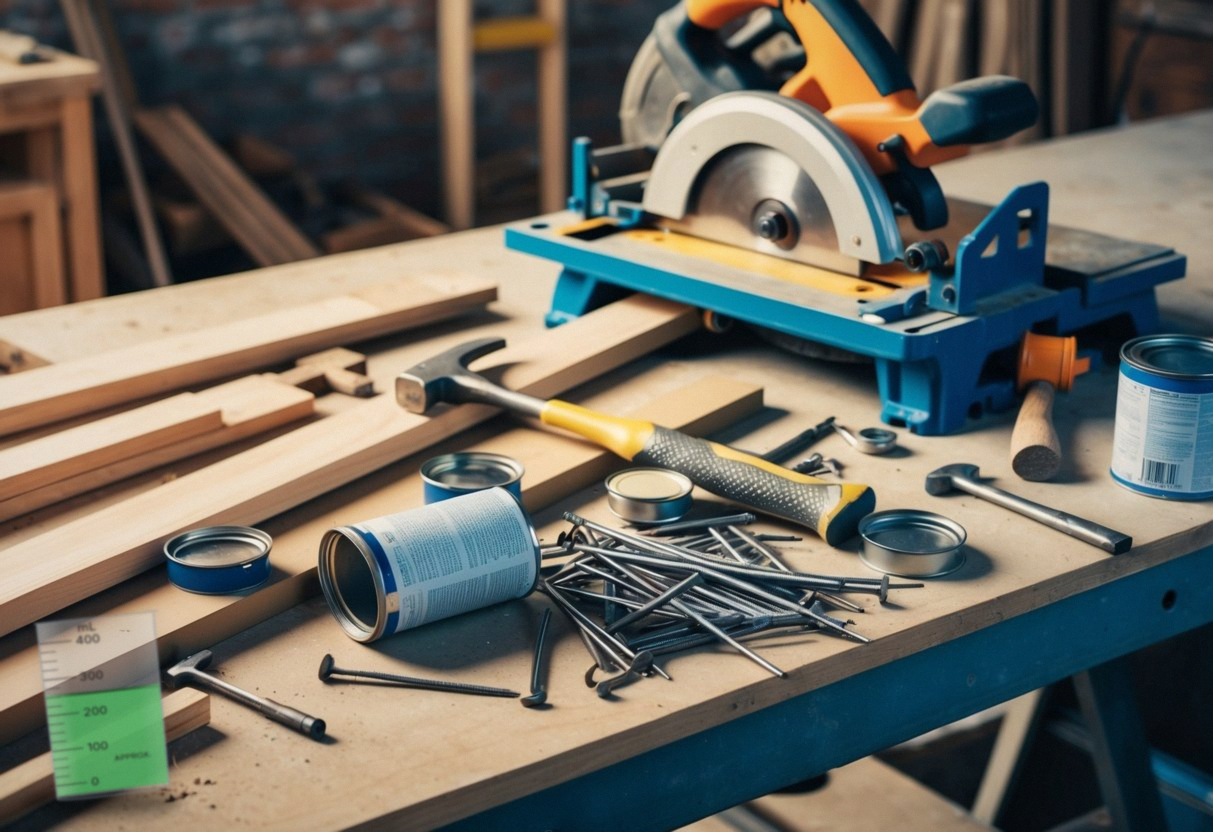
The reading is mL 250
